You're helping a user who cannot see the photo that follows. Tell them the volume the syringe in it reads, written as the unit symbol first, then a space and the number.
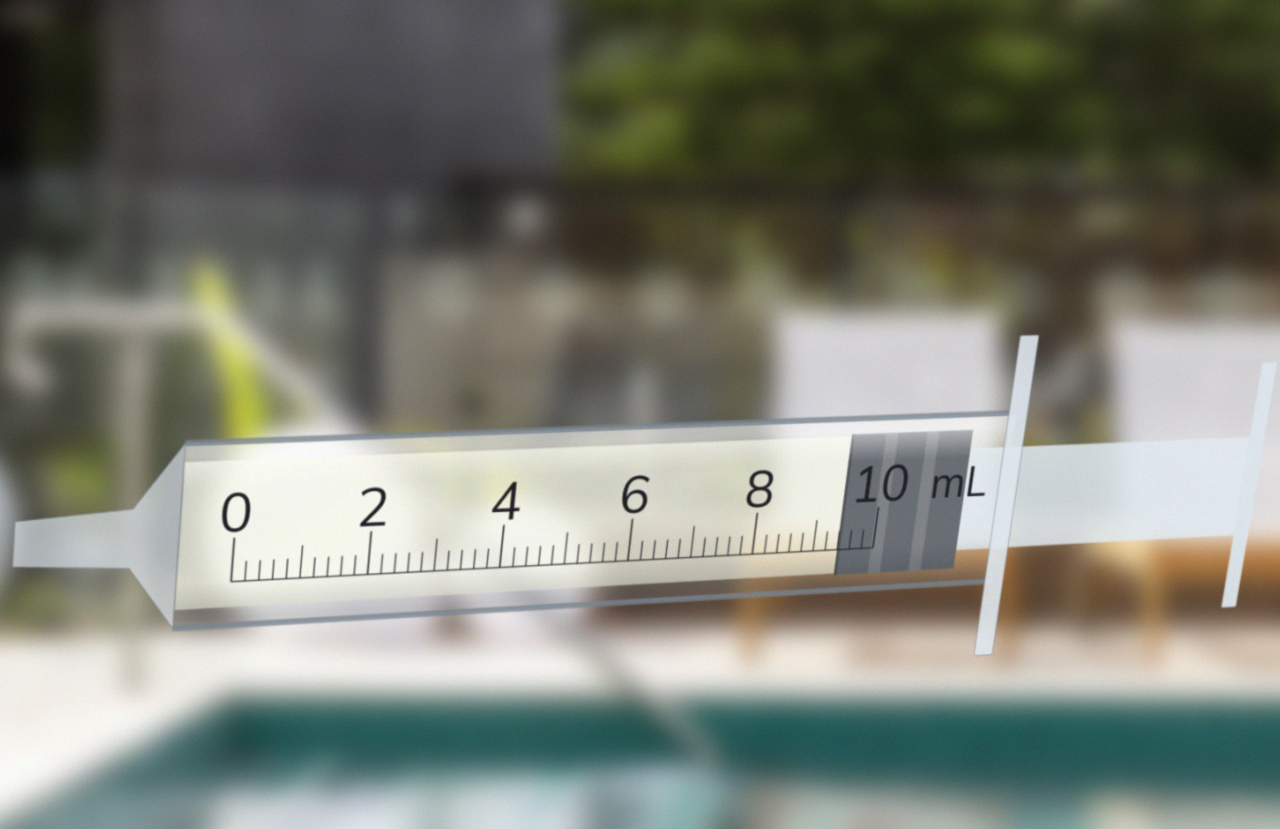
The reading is mL 9.4
